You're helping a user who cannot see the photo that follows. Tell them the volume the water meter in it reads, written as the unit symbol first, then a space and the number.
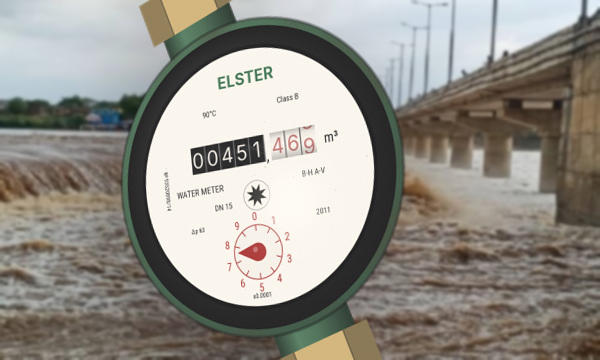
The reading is m³ 451.4687
